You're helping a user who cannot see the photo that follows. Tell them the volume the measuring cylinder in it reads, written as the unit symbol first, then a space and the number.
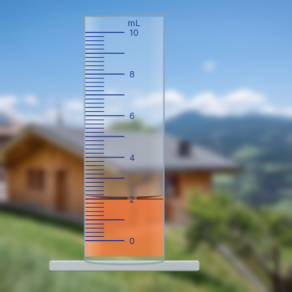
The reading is mL 2
